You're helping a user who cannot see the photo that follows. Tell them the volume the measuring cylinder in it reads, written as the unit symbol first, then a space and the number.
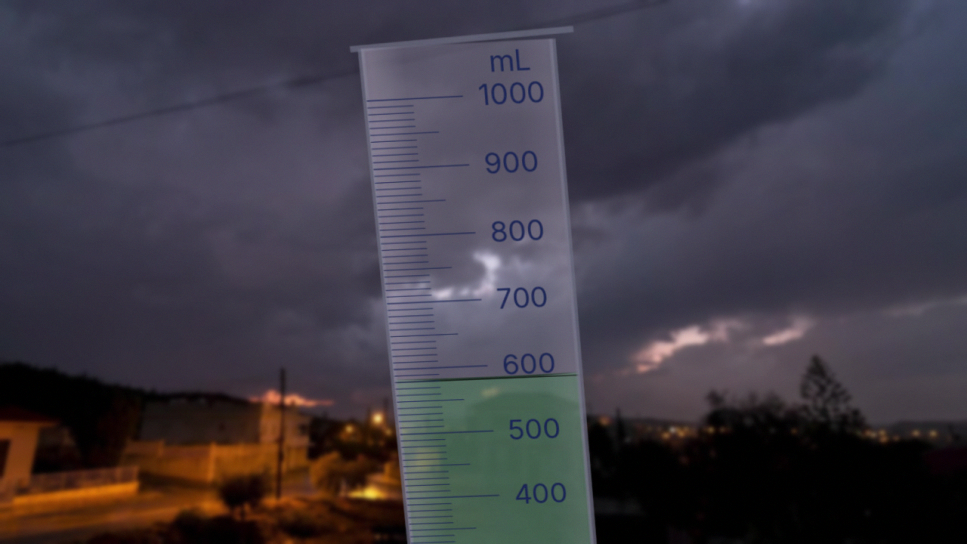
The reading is mL 580
